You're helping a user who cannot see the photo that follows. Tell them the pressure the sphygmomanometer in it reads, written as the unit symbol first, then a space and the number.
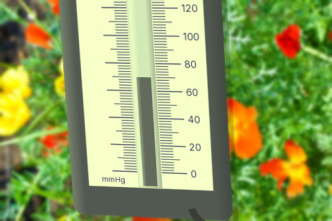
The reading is mmHg 70
